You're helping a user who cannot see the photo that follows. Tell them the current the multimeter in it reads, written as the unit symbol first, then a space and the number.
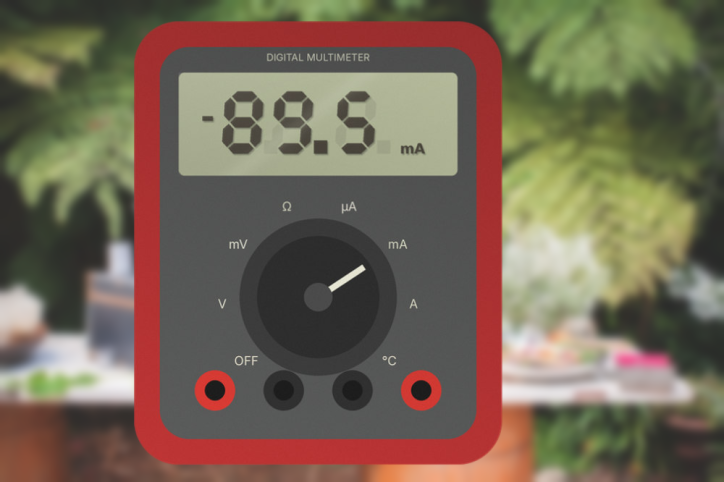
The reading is mA -89.5
